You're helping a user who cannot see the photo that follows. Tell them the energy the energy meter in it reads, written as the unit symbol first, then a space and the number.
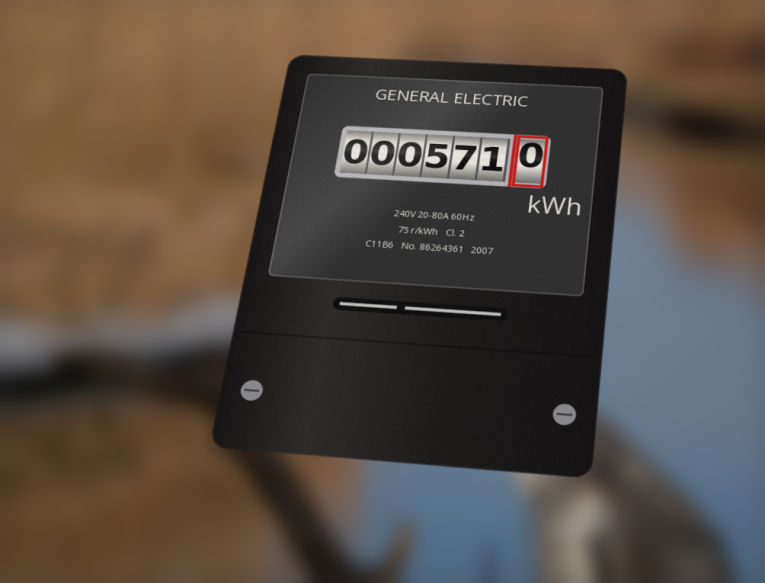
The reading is kWh 571.0
